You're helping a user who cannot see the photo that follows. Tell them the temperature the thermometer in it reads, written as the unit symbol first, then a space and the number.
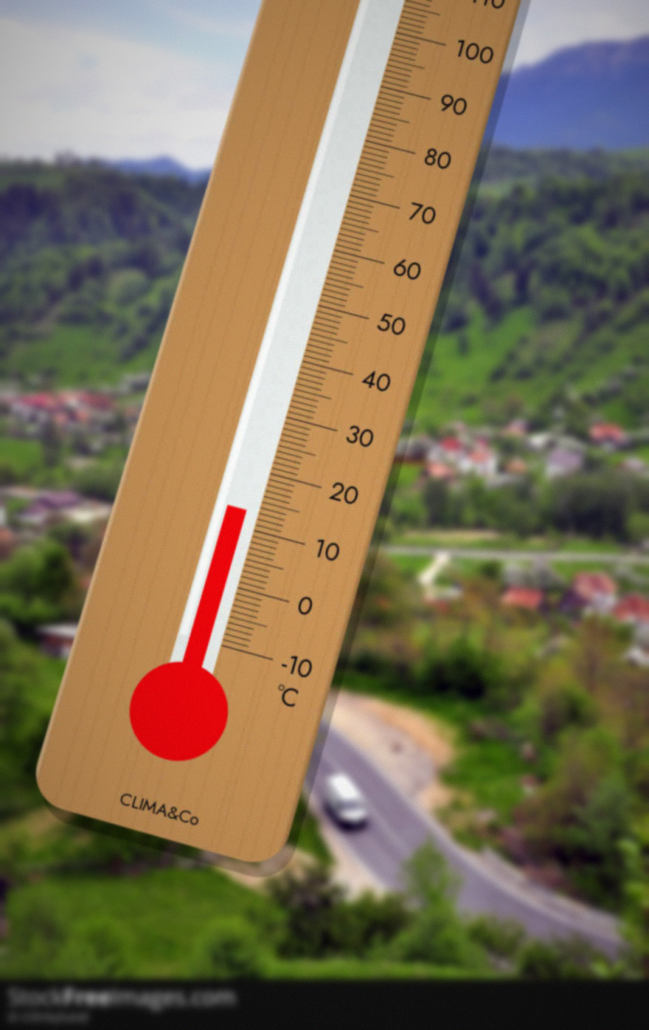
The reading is °C 13
